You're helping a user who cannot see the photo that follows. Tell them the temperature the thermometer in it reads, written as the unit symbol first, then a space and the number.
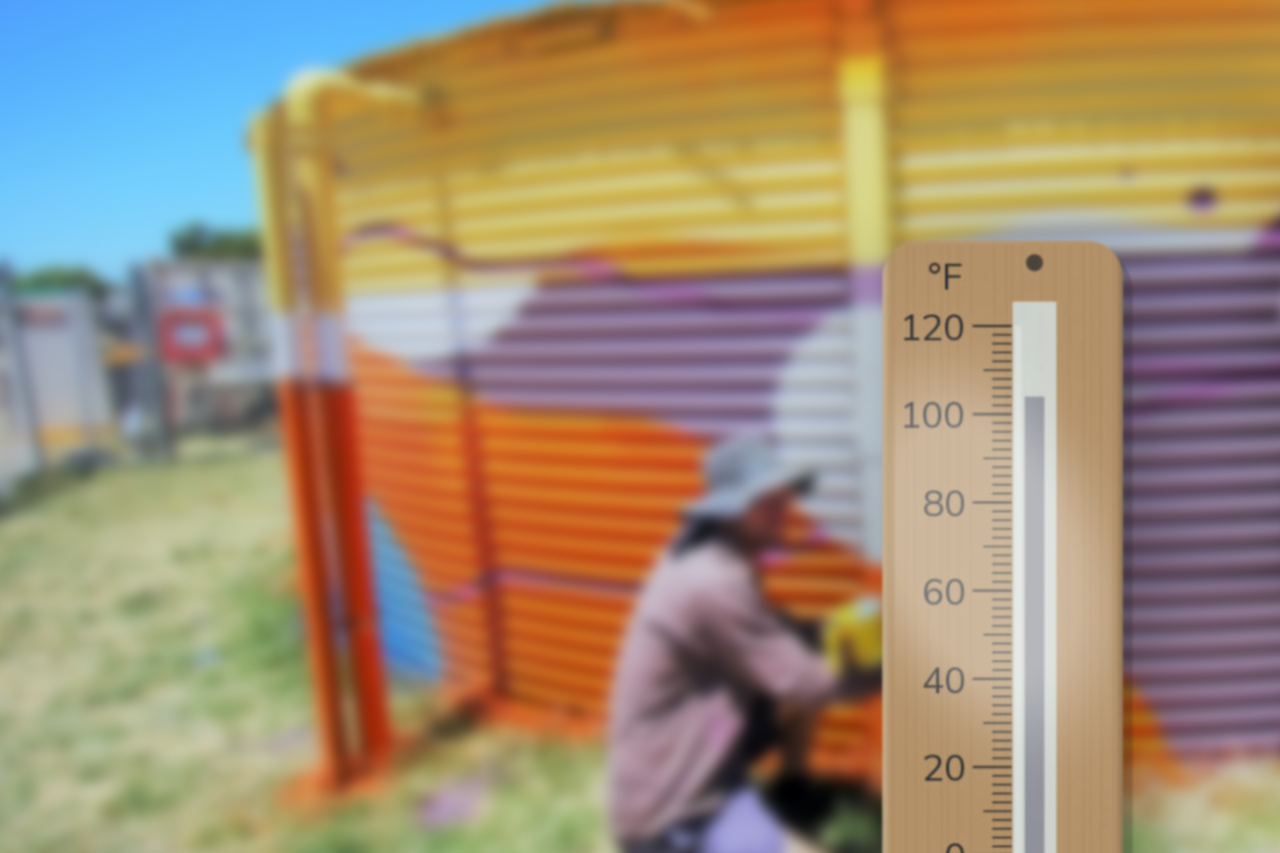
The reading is °F 104
